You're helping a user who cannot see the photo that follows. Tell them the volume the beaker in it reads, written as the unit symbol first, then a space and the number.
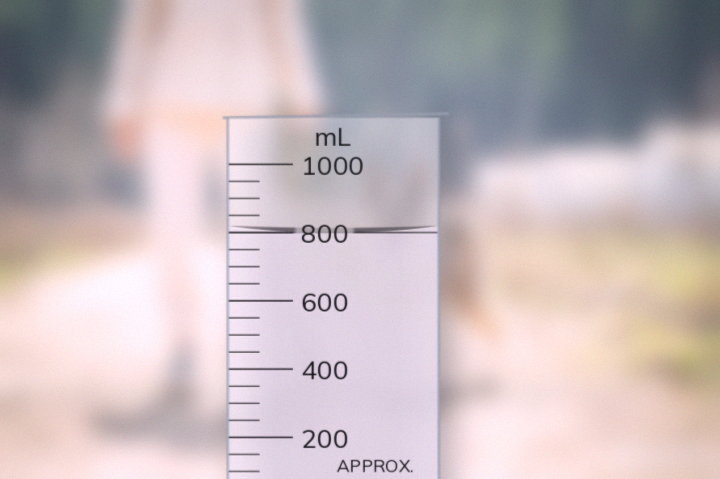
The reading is mL 800
